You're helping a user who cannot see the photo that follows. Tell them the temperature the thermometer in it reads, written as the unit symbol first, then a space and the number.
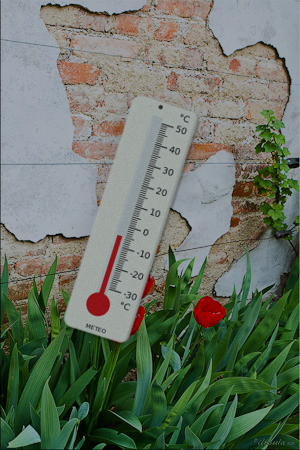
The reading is °C -5
